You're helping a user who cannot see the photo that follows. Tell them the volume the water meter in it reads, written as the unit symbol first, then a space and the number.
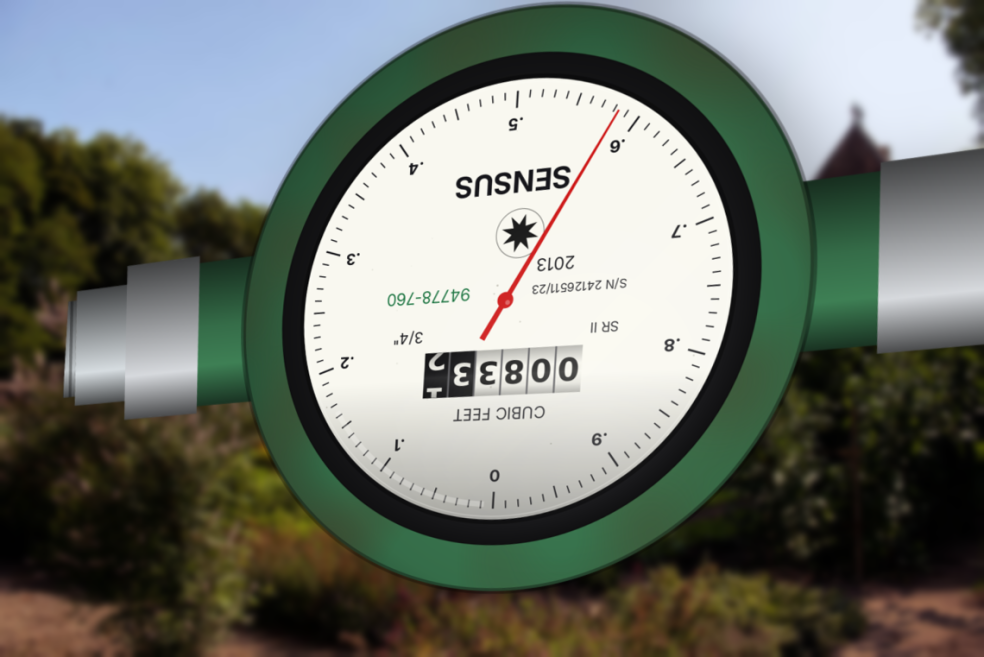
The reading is ft³ 8331.58
